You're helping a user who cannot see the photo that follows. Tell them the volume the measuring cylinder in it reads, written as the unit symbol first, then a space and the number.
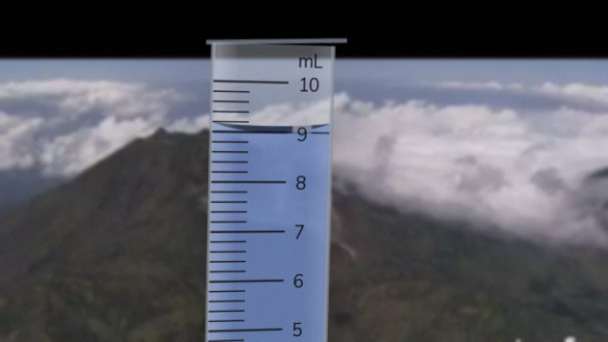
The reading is mL 9
